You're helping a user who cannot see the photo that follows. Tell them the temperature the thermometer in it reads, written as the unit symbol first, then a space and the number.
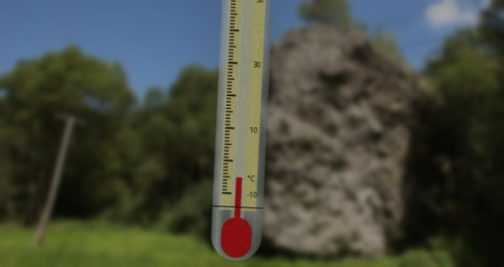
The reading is °C -5
